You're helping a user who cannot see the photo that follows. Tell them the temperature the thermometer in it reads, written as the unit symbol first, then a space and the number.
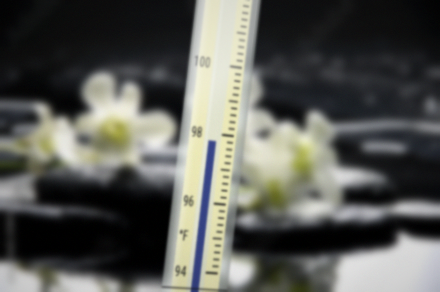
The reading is °F 97.8
